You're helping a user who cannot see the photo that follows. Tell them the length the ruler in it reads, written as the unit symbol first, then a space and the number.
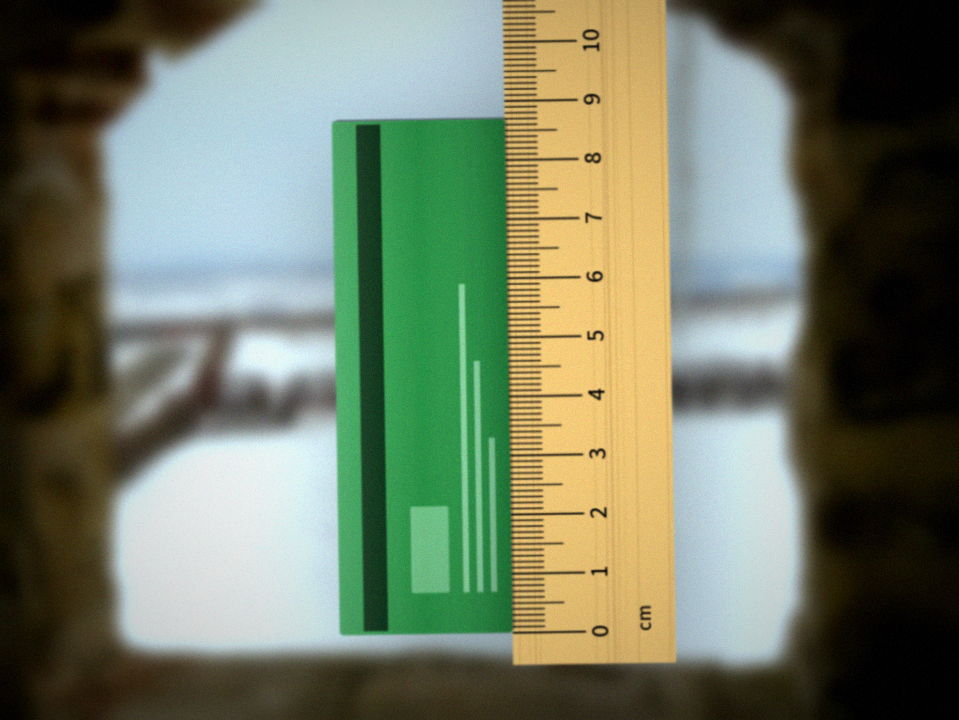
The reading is cm 8.7
